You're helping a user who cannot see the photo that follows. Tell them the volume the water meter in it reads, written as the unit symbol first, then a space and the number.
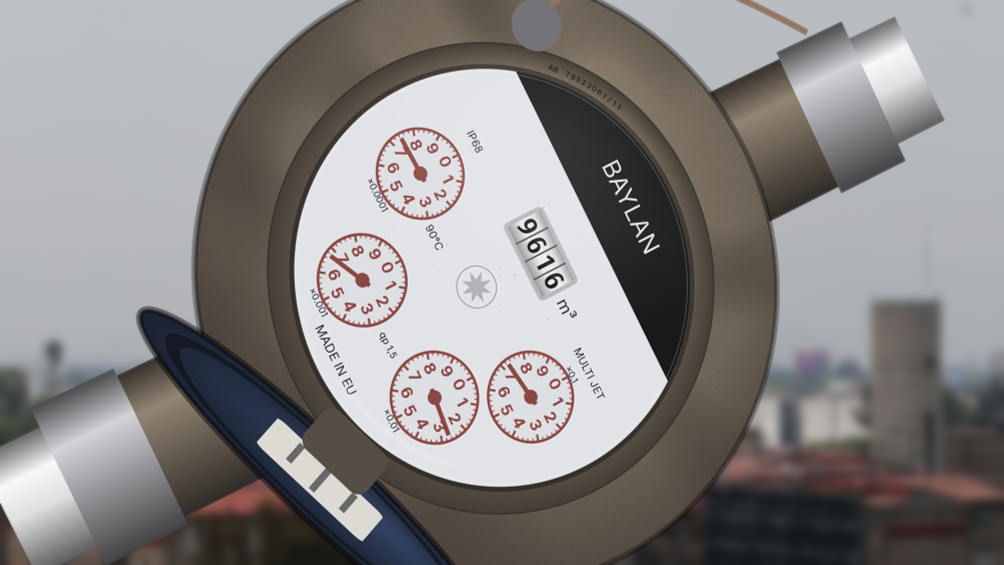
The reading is m³ 9616.7267
